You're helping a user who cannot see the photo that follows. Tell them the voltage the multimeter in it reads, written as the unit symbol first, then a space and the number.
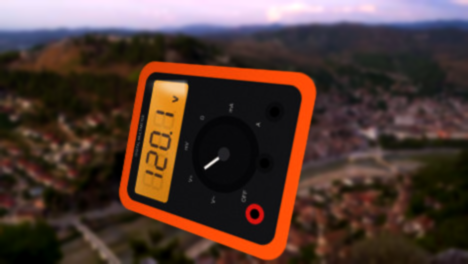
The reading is V 120.1
